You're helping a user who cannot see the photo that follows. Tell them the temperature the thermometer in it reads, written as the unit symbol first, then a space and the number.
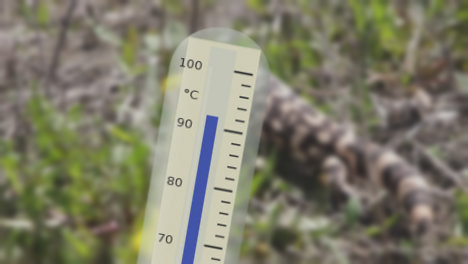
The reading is °C 92
